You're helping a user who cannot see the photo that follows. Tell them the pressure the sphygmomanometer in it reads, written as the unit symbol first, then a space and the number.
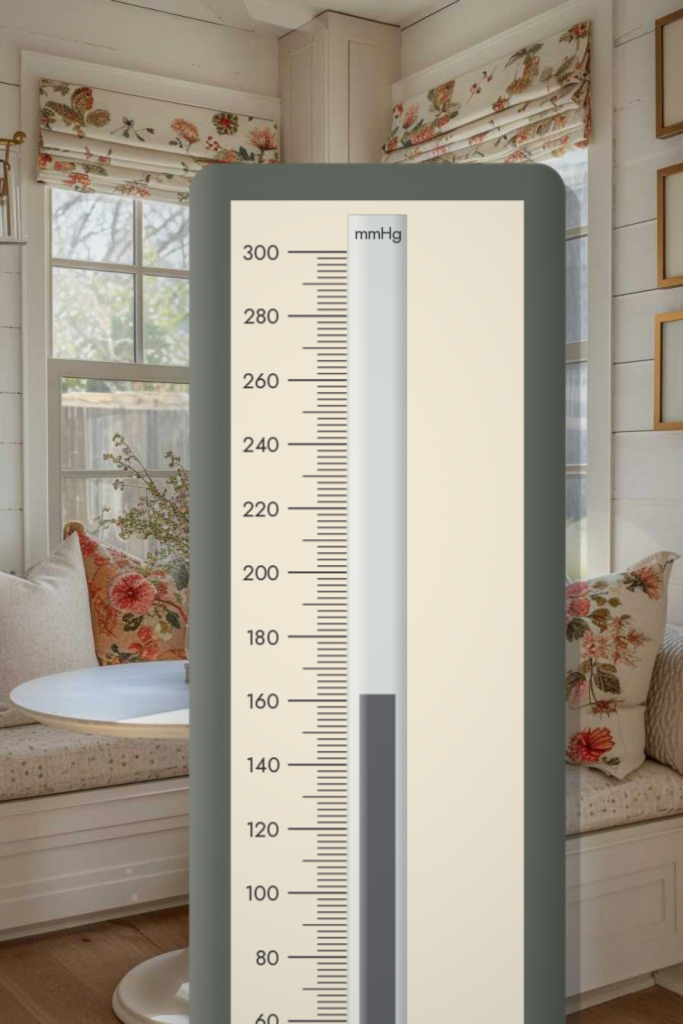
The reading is mmHg 162
